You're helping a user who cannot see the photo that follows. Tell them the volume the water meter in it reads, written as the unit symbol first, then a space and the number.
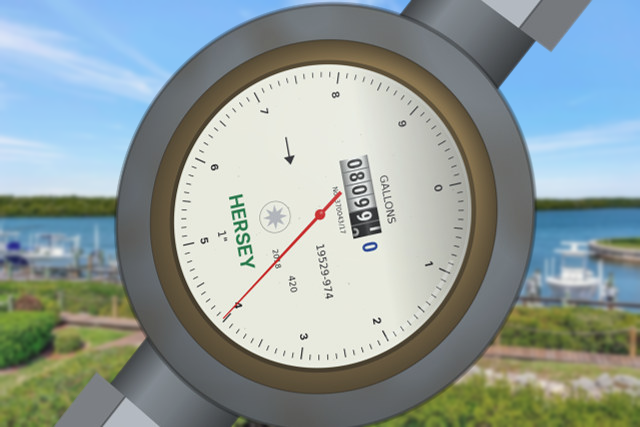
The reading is gal 809914.0
